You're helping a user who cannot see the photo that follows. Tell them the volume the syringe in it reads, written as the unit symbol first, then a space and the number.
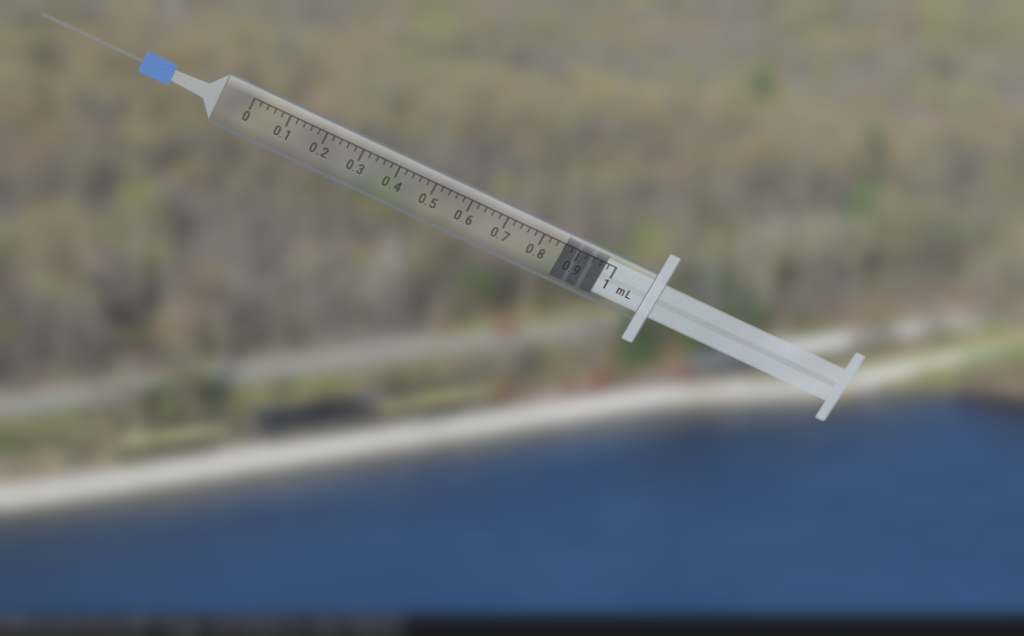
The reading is mL 0.86
